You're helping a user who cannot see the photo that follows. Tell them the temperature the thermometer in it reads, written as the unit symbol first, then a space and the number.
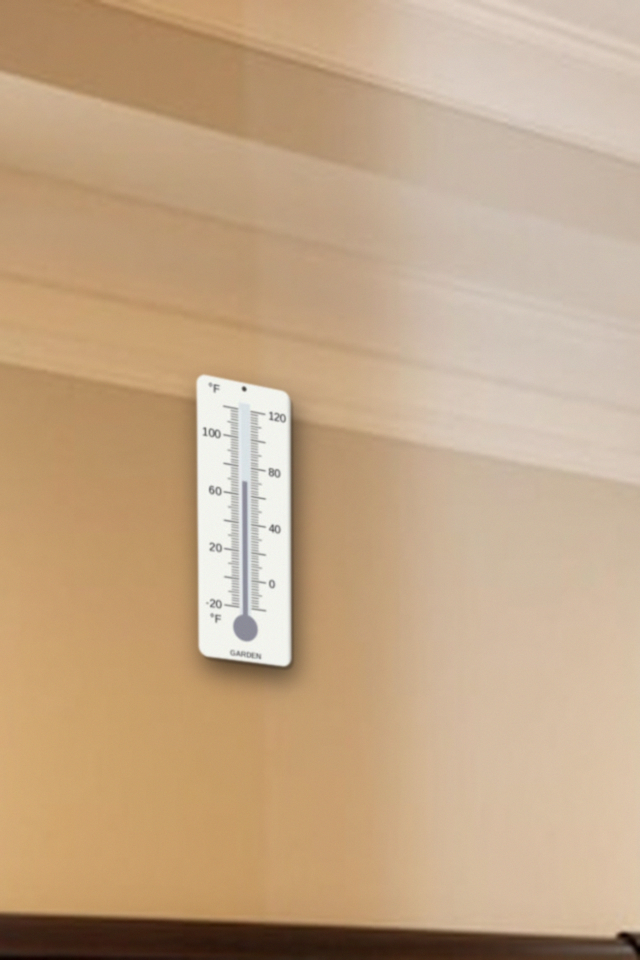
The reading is °F 70
